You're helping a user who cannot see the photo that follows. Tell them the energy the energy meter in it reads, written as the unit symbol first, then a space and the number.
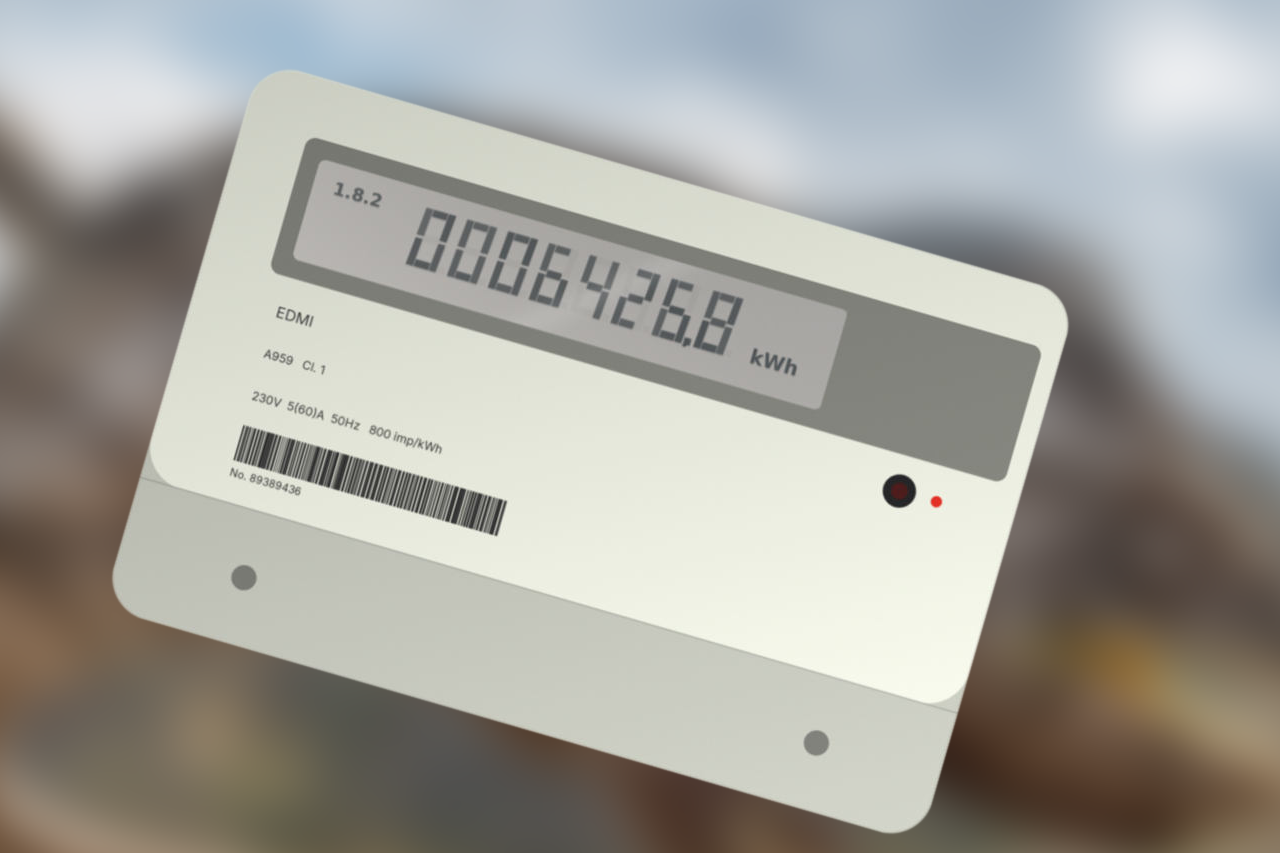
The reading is kWh 6426.8
